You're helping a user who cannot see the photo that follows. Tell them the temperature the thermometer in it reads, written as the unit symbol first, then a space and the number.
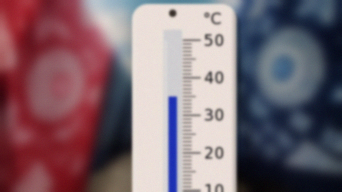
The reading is °C 35
